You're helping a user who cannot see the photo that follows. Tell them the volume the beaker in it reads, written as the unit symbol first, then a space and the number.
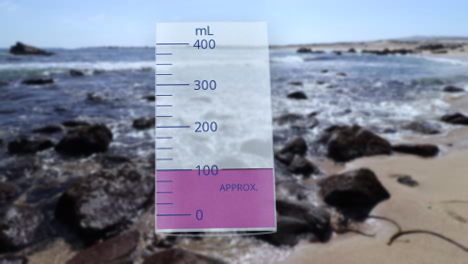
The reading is mL 100
